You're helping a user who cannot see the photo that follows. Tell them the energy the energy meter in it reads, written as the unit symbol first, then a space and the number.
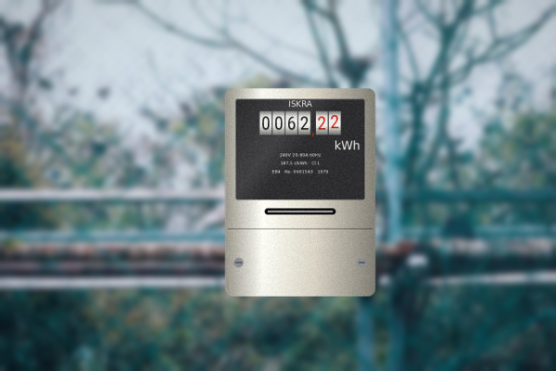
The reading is kWh 62.22
